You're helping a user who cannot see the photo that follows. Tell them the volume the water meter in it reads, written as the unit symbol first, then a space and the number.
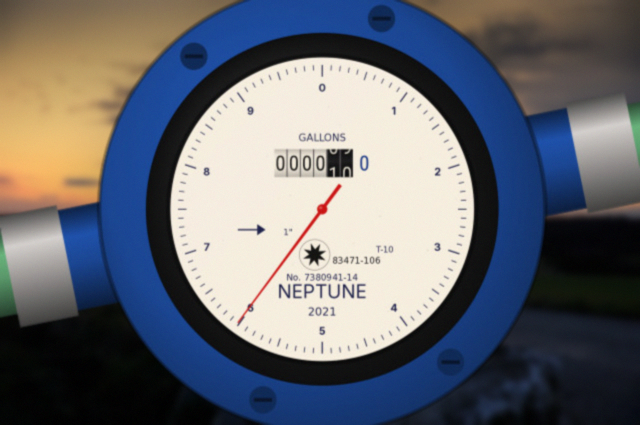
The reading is gal 96.0
